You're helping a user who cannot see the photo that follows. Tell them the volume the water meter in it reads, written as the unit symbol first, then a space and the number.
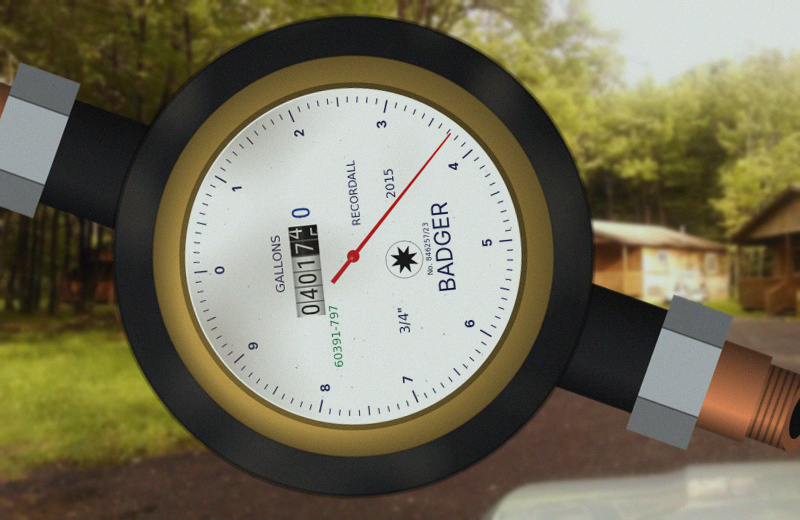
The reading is gal 401743.7
